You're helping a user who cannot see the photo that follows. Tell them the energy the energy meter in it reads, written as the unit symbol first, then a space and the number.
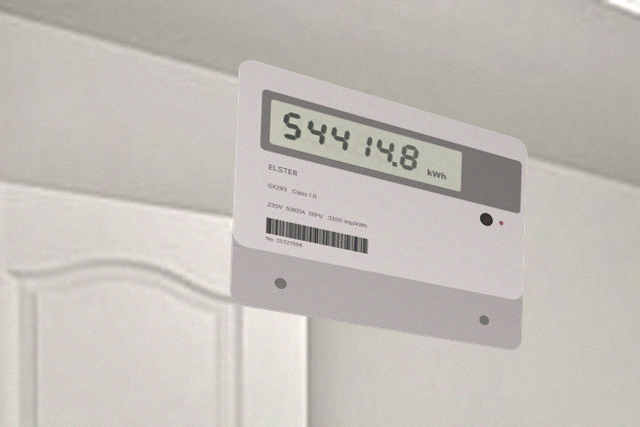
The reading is kWh 54414.8
